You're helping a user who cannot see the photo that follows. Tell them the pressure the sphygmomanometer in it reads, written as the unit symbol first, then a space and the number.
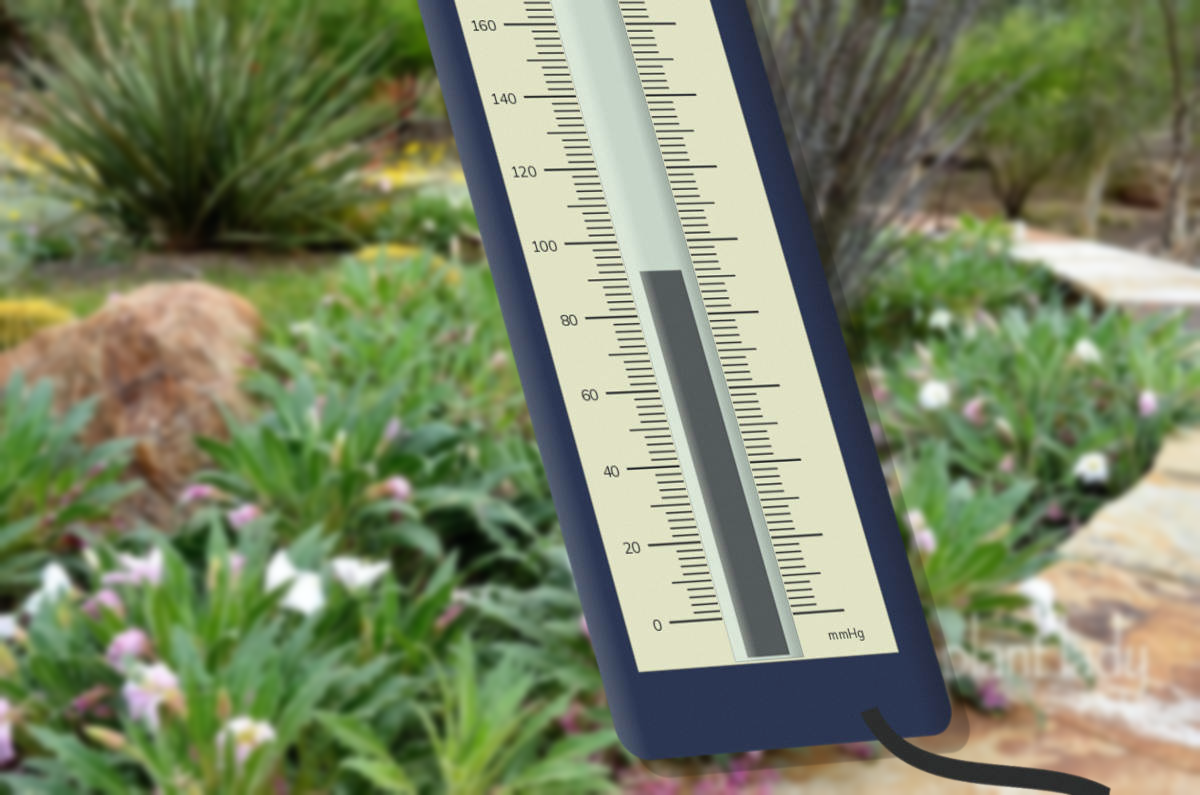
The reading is mmHg 92
